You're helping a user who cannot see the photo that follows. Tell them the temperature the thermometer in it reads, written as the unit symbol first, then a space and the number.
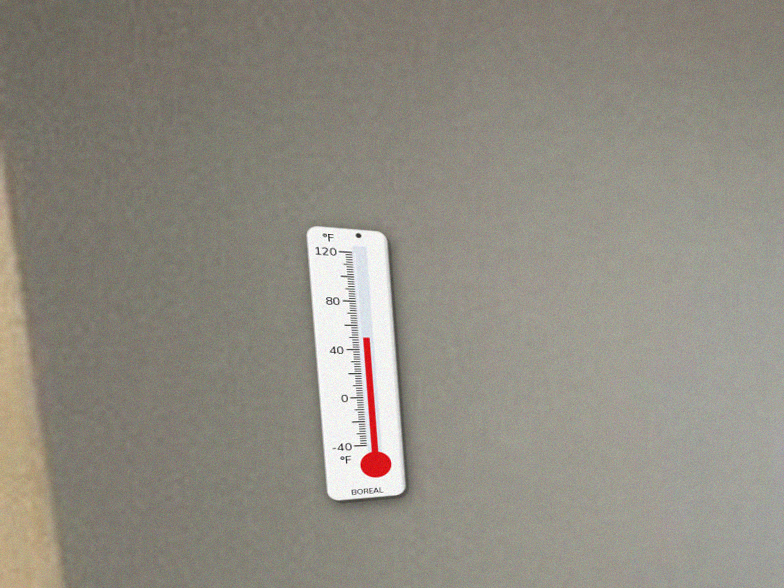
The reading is °F 50
